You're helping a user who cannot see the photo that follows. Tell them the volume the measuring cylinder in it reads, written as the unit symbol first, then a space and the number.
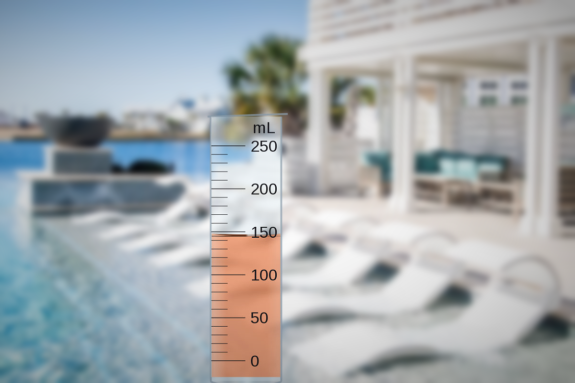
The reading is mL 145
